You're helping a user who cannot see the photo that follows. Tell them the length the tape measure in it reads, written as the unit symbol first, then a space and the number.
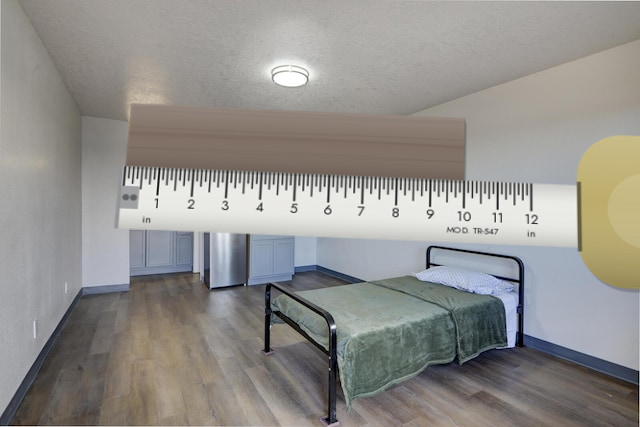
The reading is in 10
